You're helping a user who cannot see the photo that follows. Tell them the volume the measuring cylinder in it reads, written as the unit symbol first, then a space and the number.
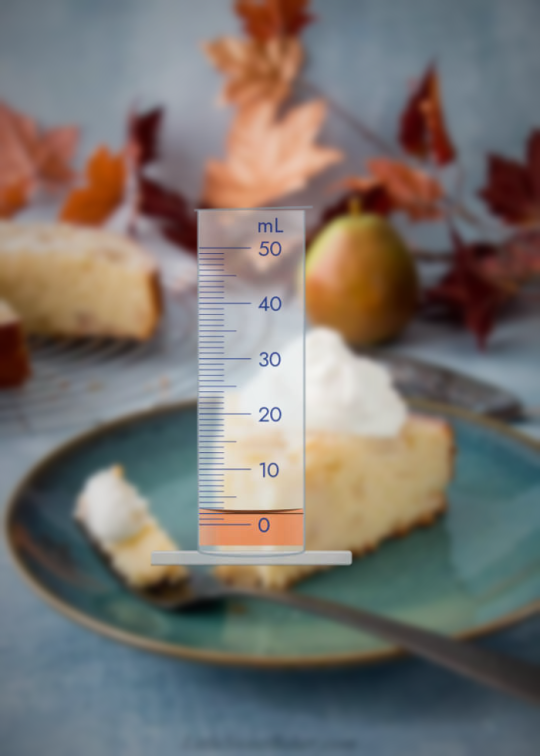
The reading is mL 2
